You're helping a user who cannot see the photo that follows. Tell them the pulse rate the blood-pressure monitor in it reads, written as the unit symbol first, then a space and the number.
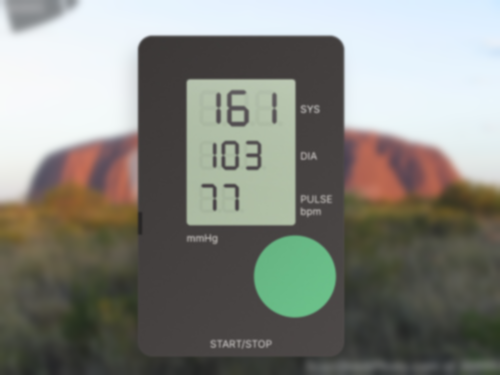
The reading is bpm 77
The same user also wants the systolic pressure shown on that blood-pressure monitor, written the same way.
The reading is mmHg 161
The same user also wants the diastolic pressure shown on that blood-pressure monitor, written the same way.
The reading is mmHg 103
